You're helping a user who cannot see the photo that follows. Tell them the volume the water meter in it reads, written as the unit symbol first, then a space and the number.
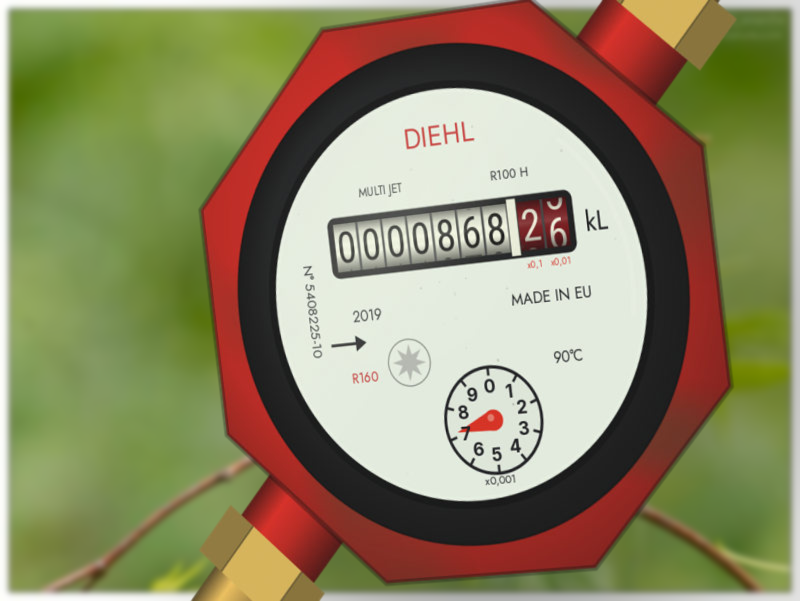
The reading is kL 868.257
